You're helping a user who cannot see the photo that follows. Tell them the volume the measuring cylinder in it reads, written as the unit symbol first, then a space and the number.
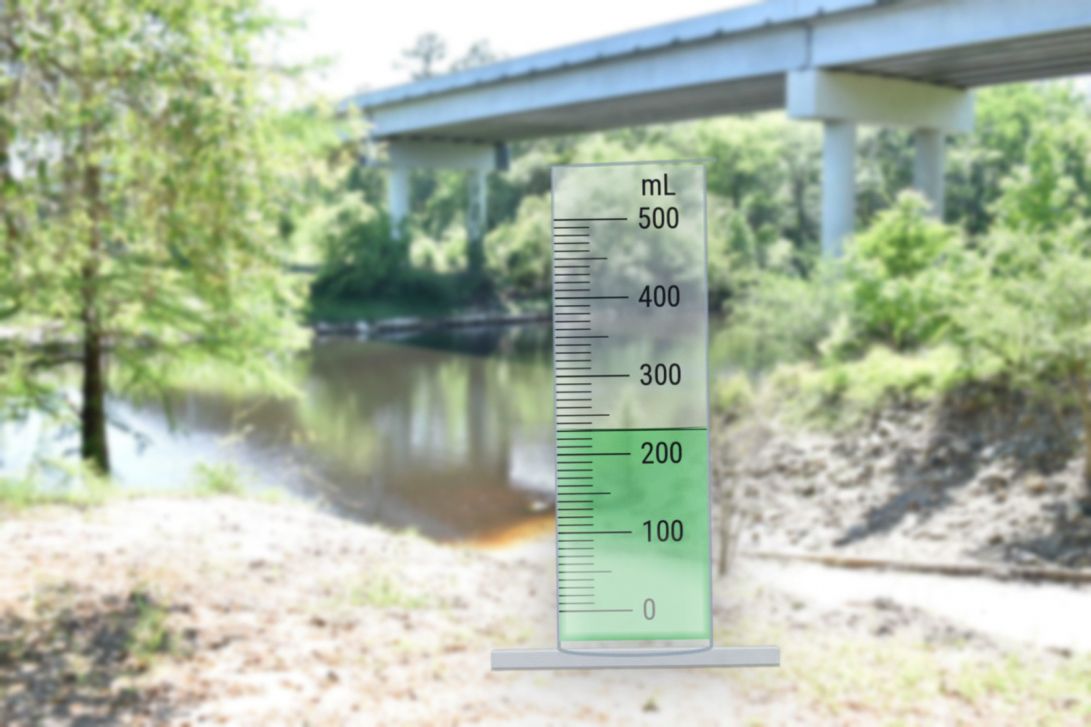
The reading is mL 230
